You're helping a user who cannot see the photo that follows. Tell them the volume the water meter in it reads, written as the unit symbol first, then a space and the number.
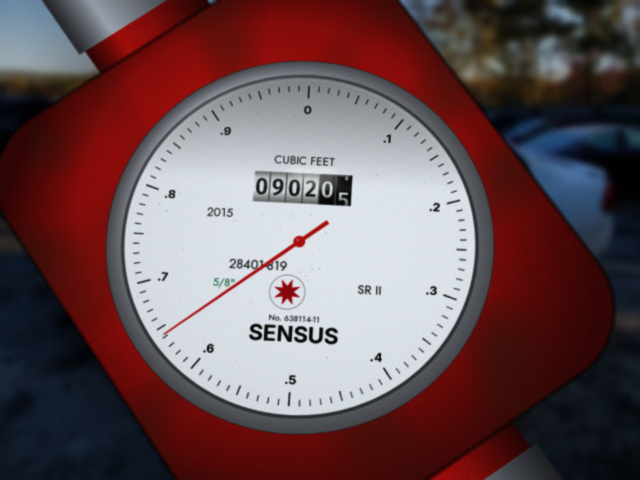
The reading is ft³ 90204.64
